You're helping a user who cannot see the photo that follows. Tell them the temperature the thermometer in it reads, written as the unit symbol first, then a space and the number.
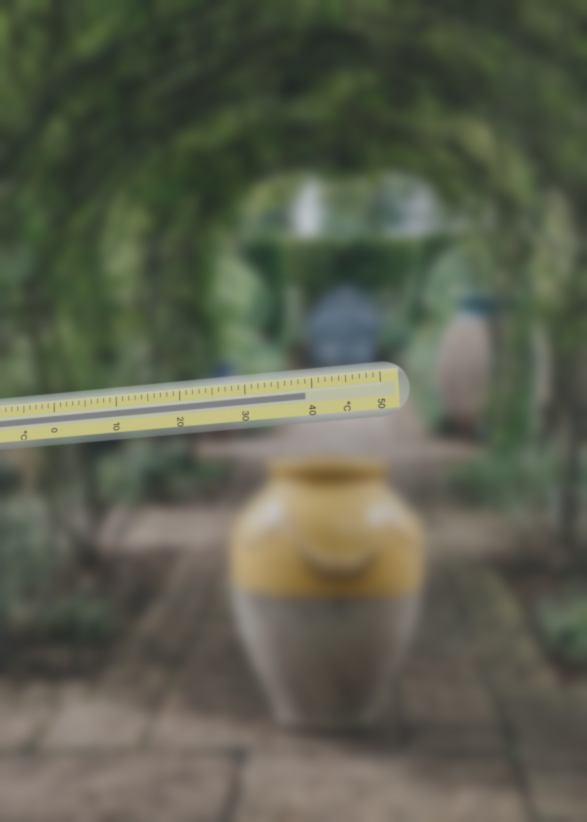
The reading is °C 39
